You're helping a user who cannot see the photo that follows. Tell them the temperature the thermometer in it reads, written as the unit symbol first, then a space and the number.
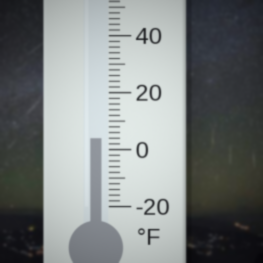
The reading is °F 4
